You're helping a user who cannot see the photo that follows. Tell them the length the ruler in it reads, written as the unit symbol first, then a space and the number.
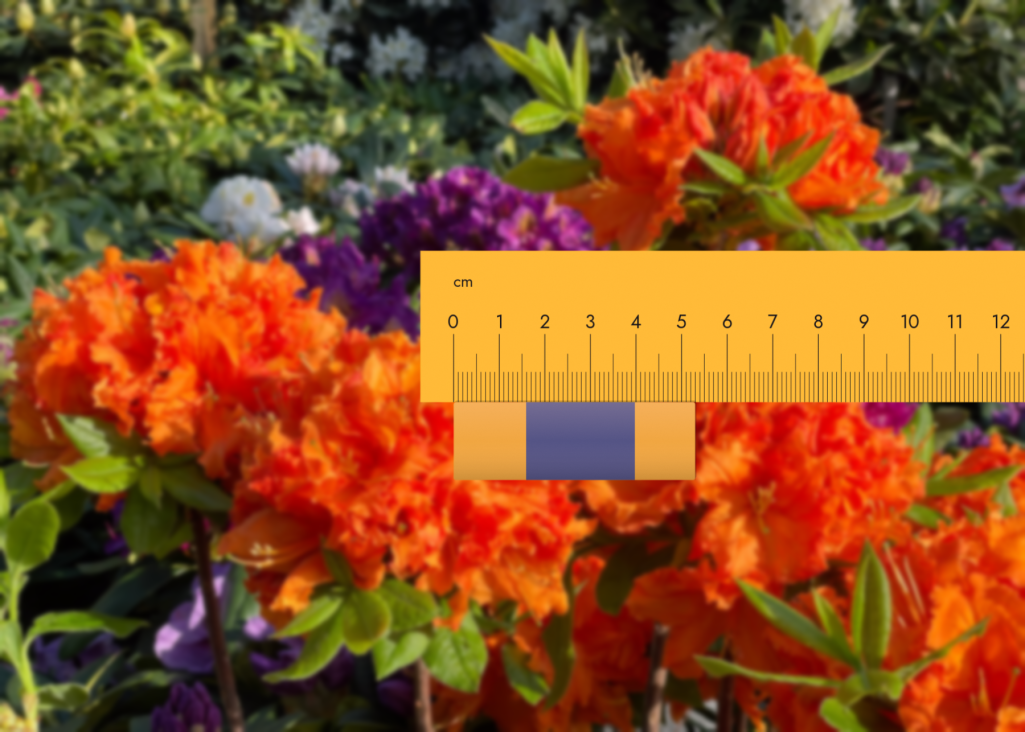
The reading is cm 5.3
